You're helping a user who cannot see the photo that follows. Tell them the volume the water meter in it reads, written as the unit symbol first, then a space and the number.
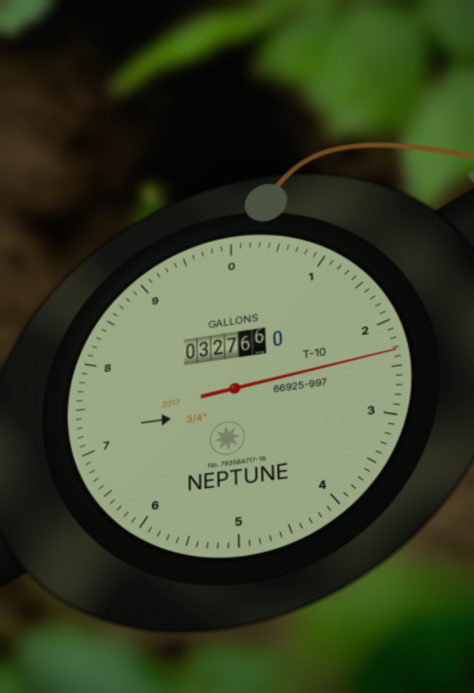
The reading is gal 327662.3
